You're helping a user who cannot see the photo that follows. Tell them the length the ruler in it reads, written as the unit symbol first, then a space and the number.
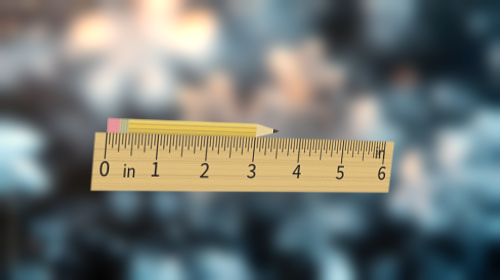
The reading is in 3.5
